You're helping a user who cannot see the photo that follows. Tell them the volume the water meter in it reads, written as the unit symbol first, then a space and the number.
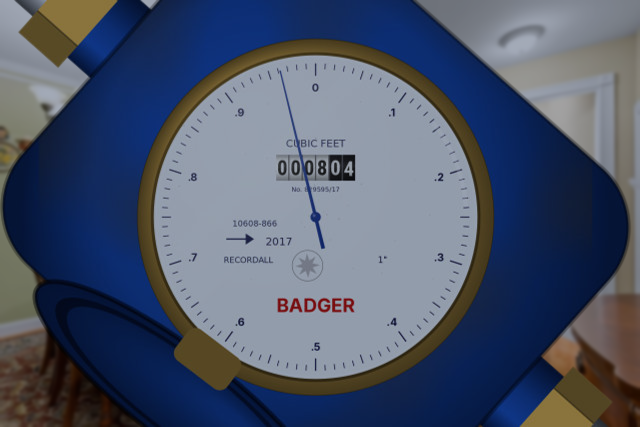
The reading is ft³ 803.96
